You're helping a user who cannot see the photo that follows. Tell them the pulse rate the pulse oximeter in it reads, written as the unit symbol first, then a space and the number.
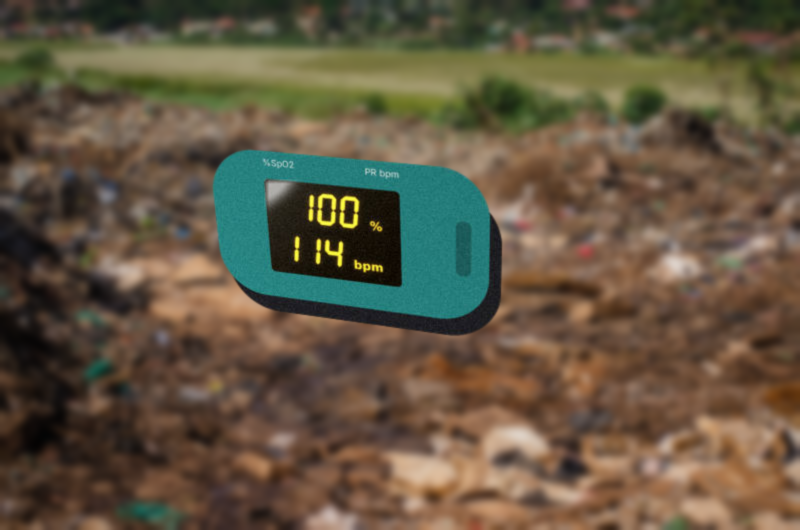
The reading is bpm 114
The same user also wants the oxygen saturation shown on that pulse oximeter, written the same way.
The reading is % 100
